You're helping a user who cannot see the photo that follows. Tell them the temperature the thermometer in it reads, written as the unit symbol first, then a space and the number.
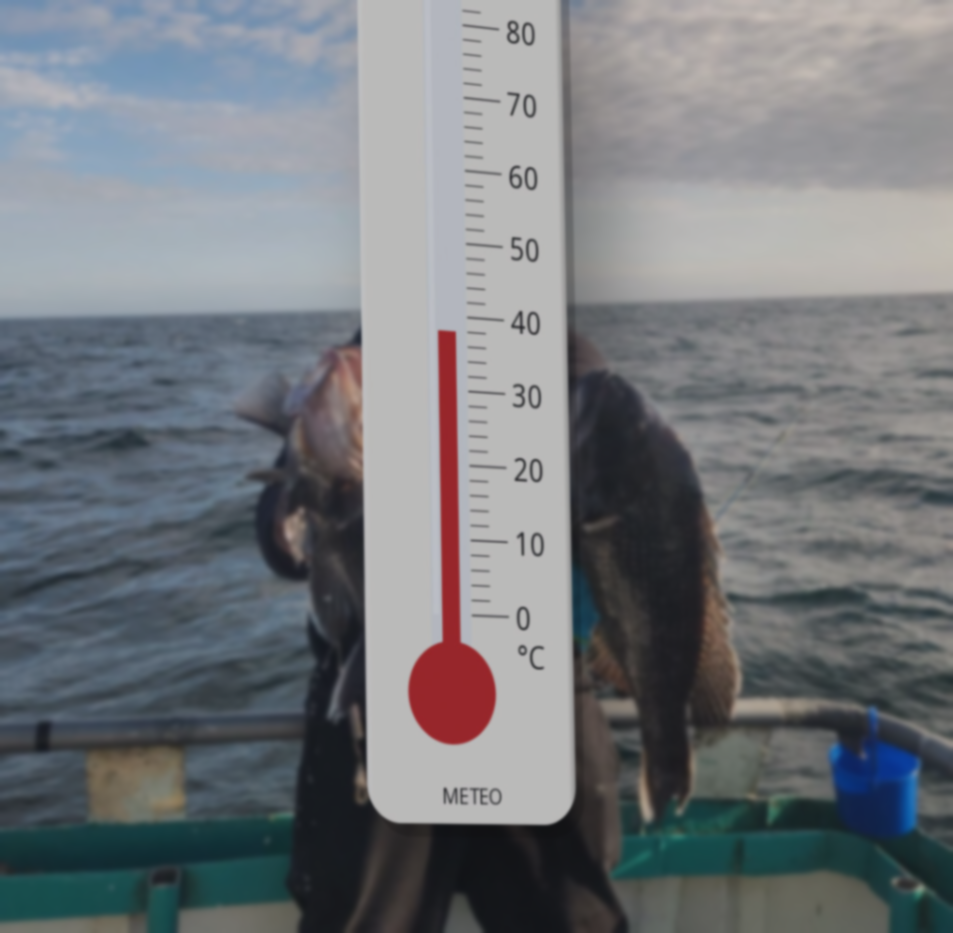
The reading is °C 38
